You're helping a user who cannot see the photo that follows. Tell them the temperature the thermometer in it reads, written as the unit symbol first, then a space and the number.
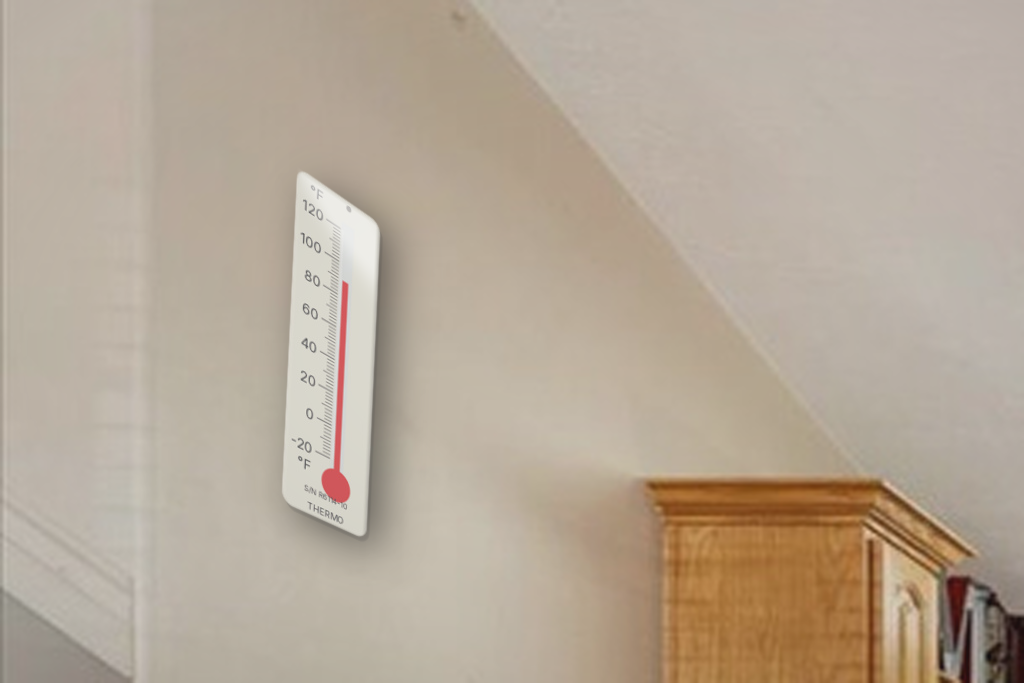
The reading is °F 90
